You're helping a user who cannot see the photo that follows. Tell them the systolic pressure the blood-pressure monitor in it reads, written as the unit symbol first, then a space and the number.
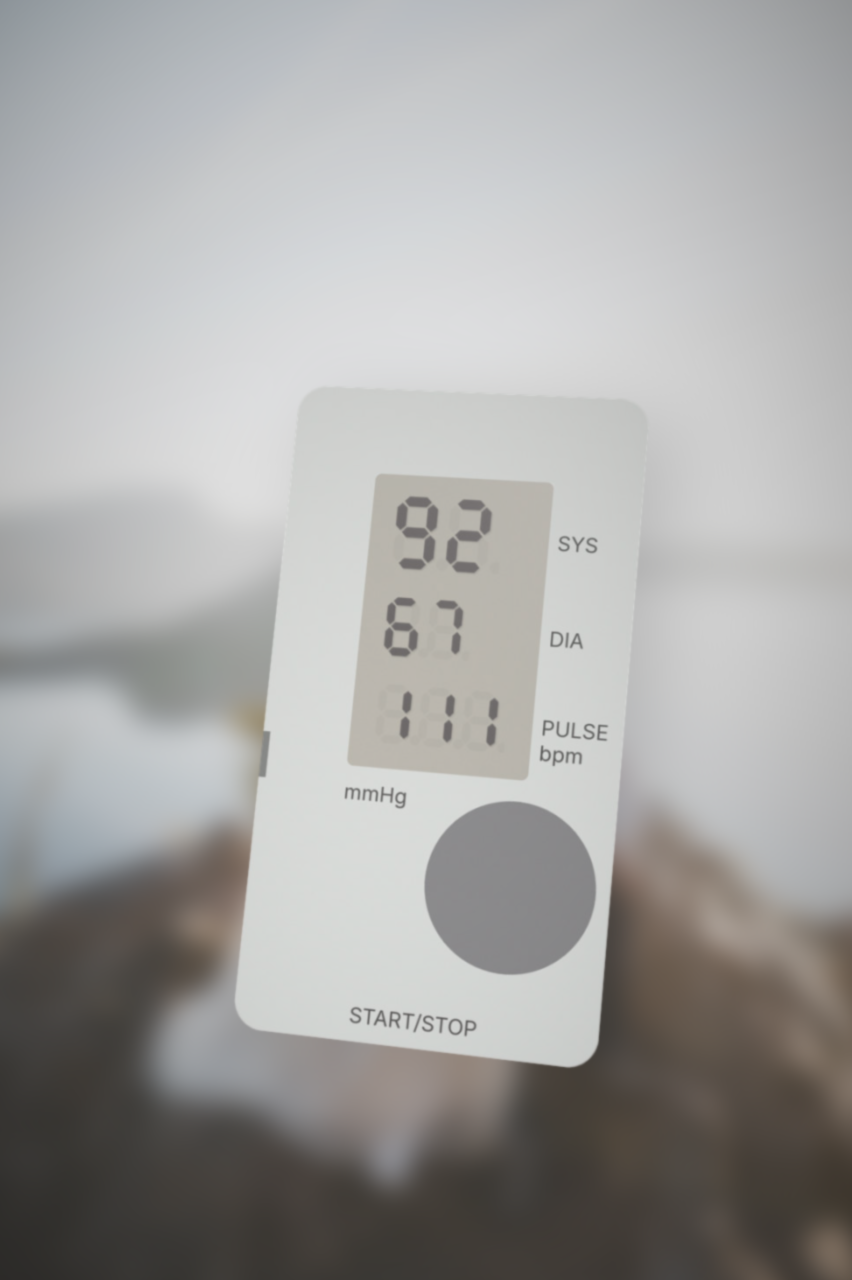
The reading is mmHg 92
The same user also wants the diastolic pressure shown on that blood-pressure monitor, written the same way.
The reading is mmHg 67
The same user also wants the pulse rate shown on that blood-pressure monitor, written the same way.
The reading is bpm 111
